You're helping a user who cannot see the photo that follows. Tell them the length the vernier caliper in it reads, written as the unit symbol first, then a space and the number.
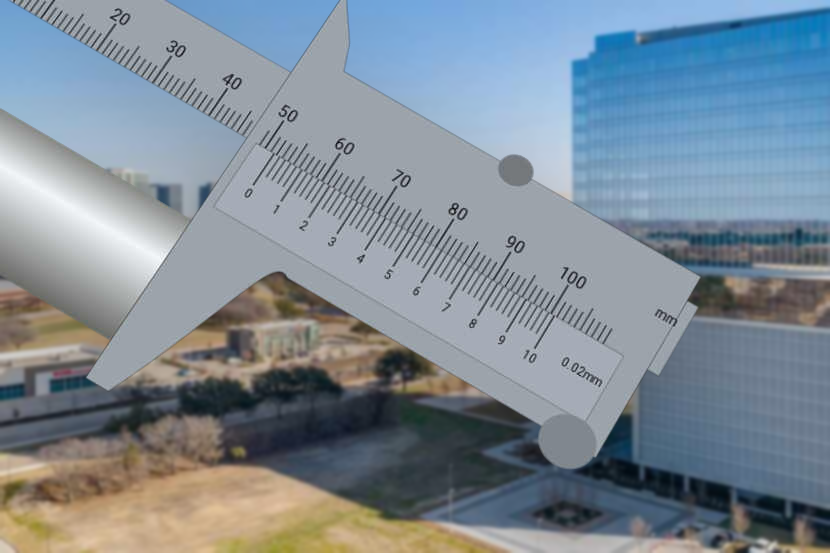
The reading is mm 51.6
